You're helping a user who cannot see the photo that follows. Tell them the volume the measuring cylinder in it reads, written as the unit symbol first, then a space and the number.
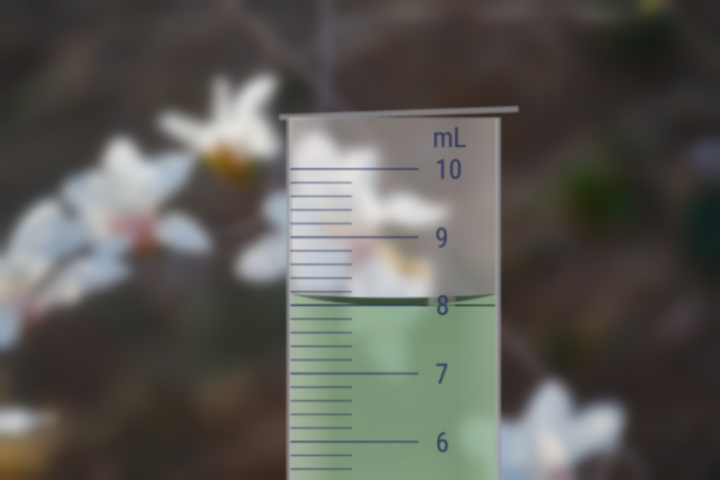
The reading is mL 8
